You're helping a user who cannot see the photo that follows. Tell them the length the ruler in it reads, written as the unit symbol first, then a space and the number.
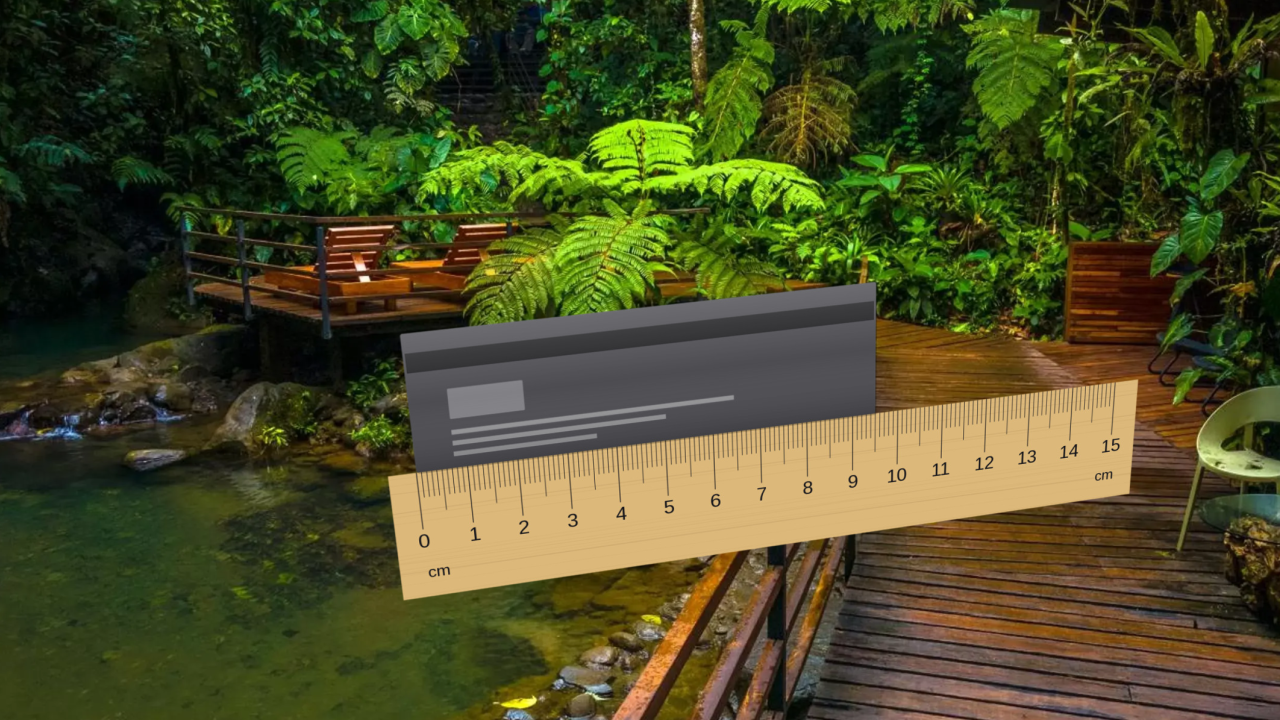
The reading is cm 9.5
